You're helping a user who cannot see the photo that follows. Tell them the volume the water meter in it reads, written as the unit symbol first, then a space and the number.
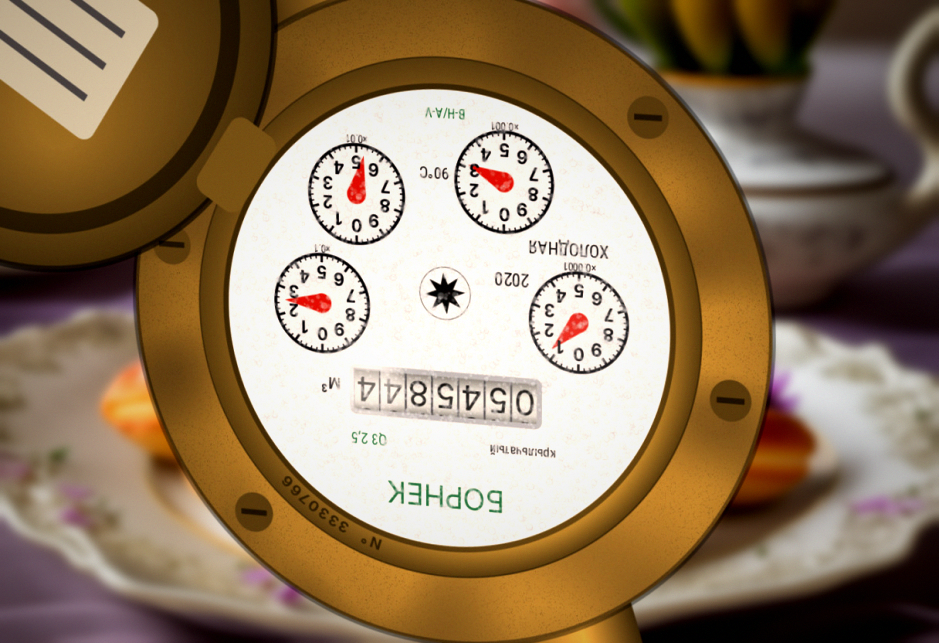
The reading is m³ 545844.2531
